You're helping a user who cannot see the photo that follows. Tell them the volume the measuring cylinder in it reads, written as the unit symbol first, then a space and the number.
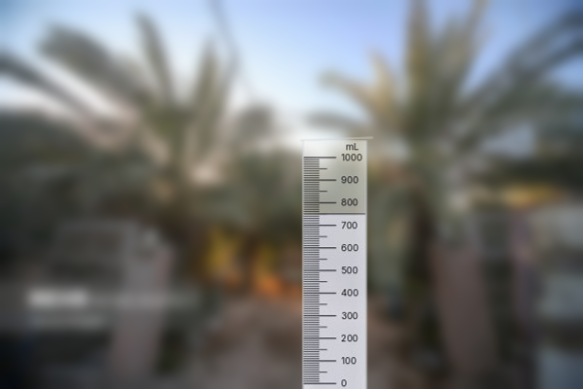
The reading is mL 750
